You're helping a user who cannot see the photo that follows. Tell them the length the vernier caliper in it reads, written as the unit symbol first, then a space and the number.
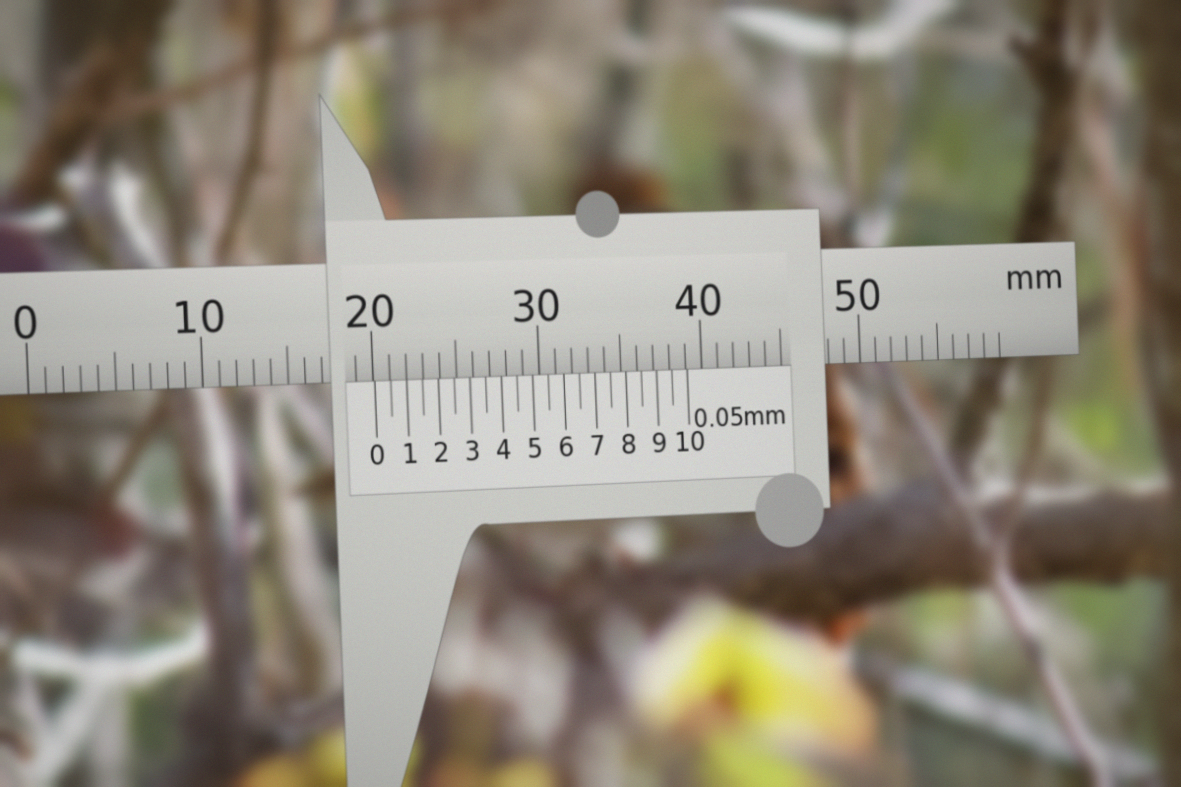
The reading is mm 20.1
